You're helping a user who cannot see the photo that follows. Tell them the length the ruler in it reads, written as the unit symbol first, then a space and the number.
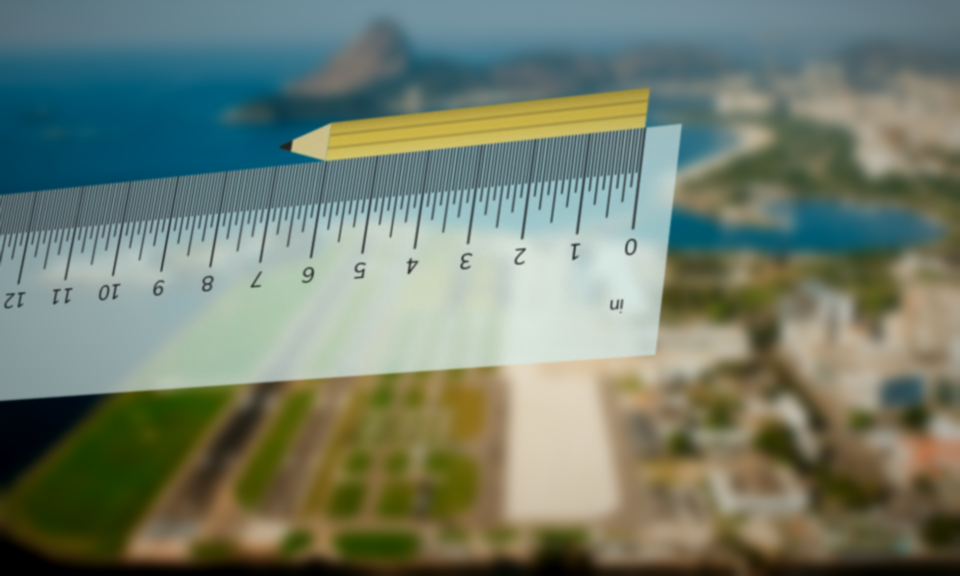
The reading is in 7
